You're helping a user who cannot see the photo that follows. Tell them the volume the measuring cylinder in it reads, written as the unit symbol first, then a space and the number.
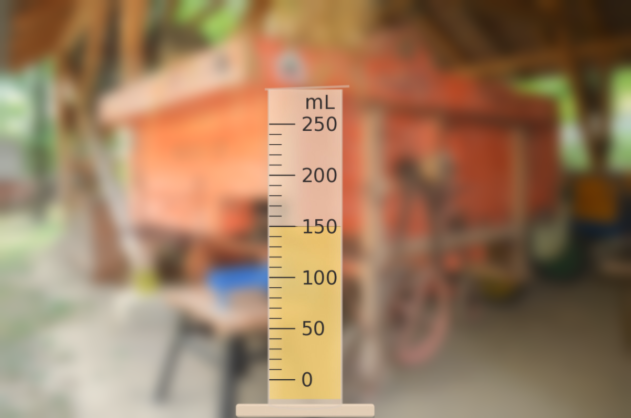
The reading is mL 150
